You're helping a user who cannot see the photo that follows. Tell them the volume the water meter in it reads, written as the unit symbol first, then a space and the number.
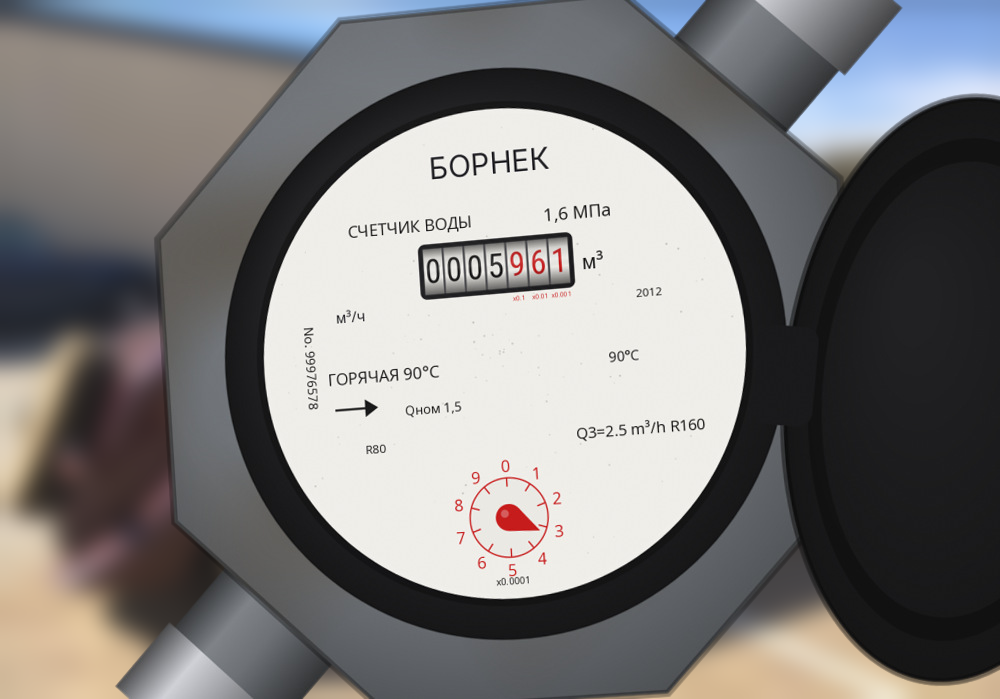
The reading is m³ 5.9613
